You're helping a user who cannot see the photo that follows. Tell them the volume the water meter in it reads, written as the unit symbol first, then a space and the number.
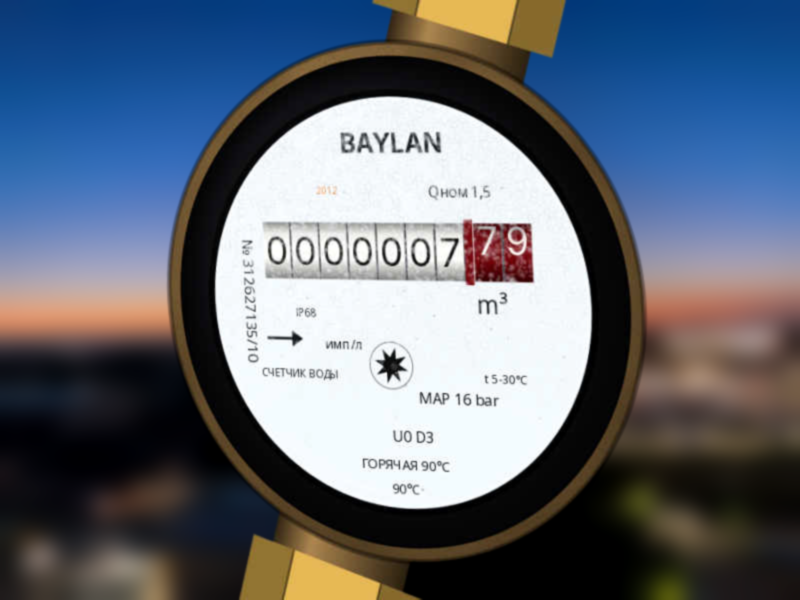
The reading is m³ 7.79
